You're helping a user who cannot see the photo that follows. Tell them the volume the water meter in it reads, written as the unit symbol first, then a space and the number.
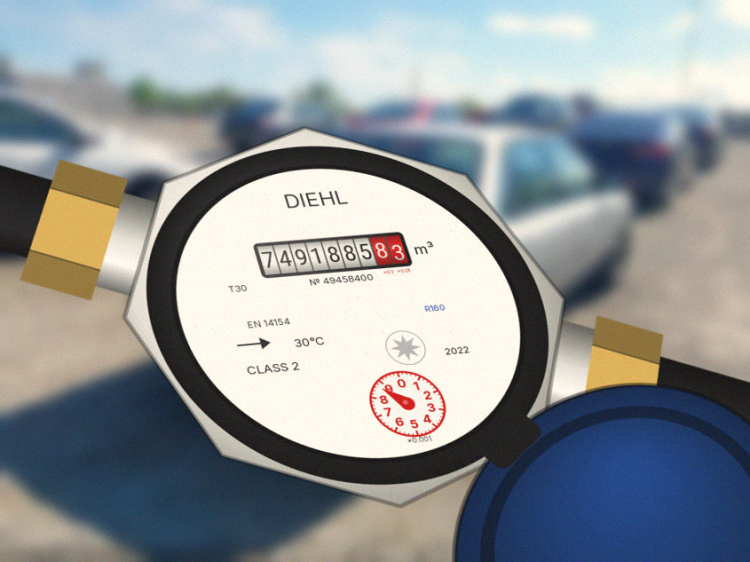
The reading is m³ 7491885.828
